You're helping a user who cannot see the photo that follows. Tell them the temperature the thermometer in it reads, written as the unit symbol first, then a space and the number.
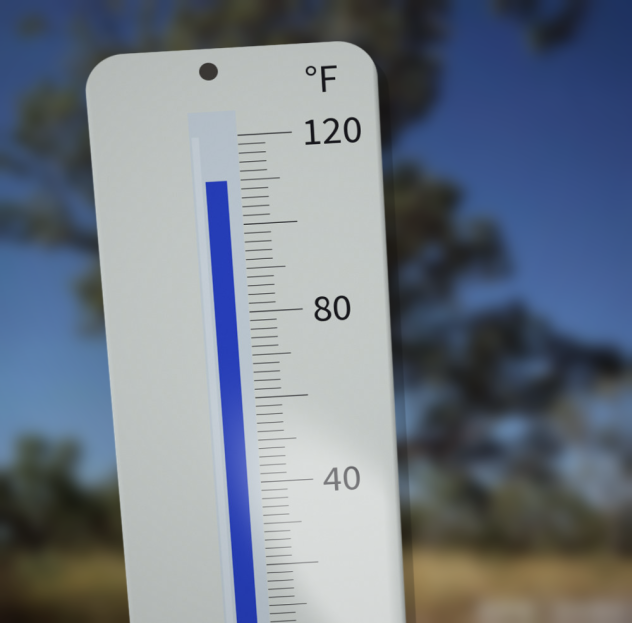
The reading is °F 110
